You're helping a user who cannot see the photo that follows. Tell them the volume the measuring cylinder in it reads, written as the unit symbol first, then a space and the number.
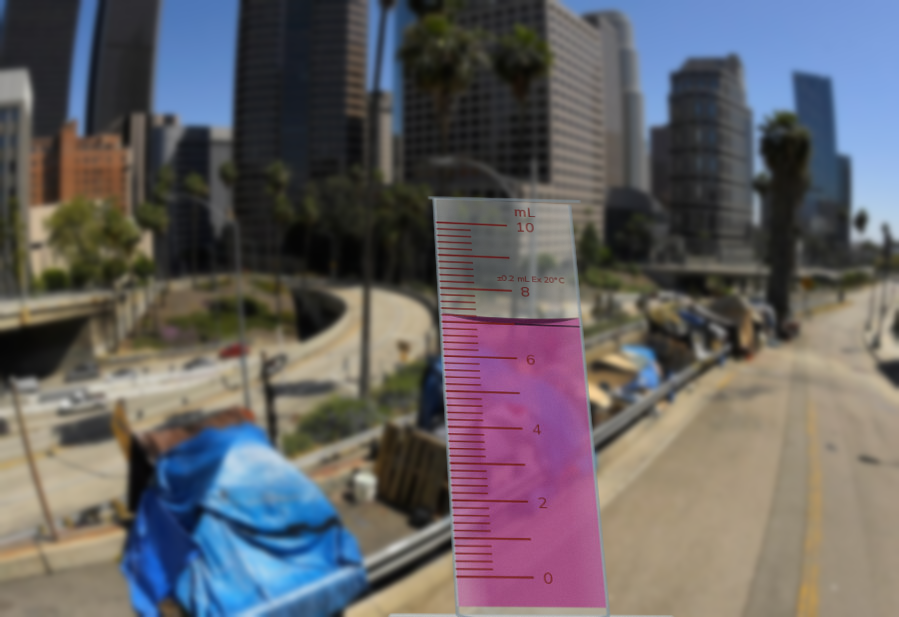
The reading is mL 7
